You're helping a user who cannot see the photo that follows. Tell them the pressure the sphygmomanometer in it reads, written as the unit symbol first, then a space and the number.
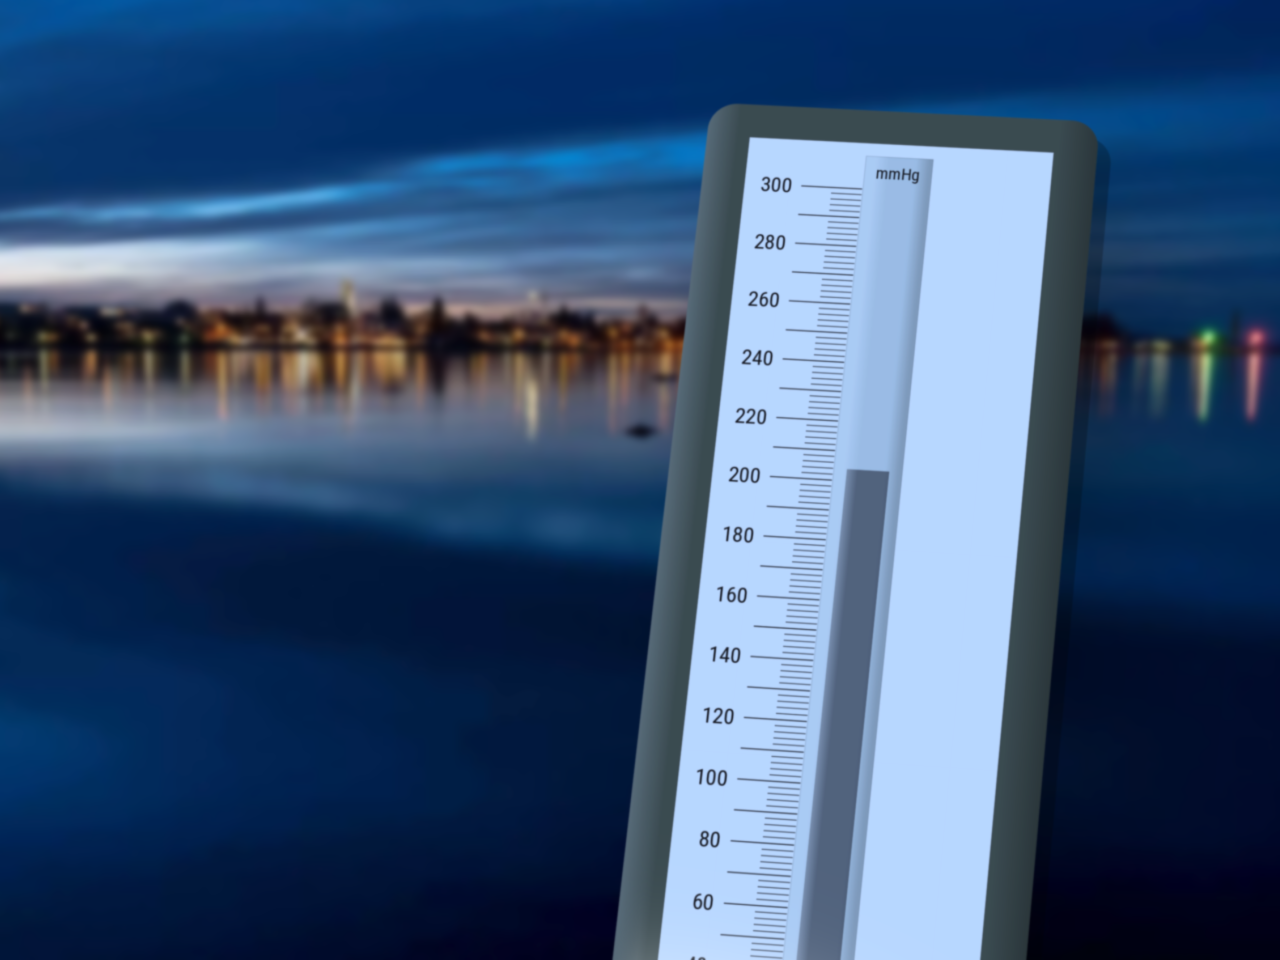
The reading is mmHg 204
